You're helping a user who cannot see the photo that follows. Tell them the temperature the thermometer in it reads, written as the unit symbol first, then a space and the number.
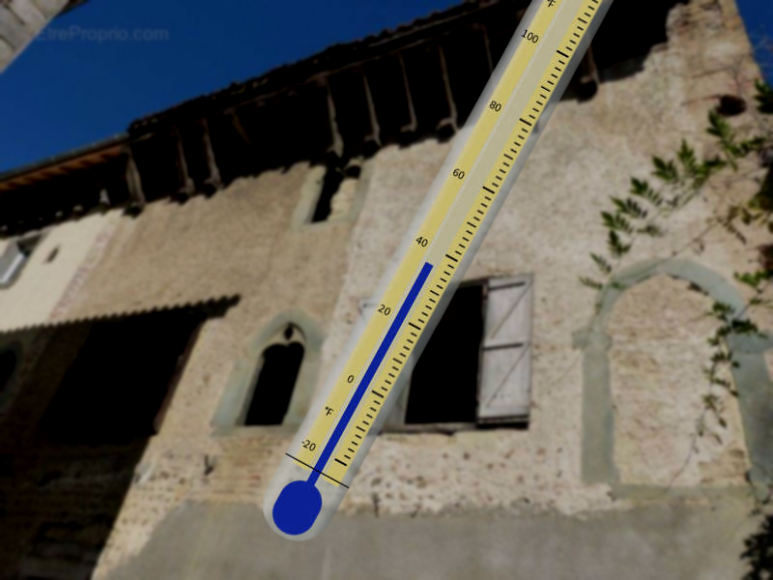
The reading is °F 36
